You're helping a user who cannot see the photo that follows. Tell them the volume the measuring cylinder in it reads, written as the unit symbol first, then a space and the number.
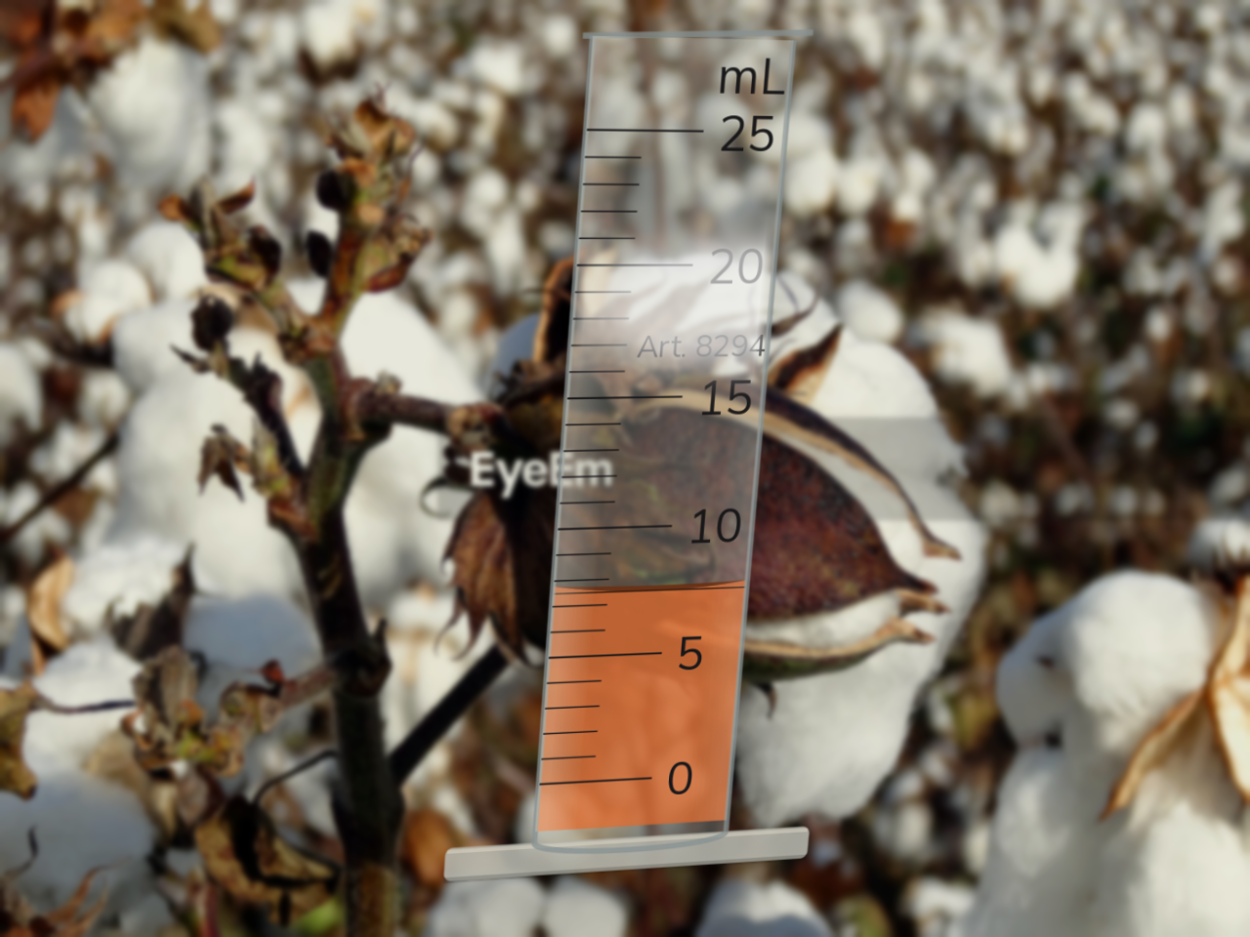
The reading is mL 7.5
